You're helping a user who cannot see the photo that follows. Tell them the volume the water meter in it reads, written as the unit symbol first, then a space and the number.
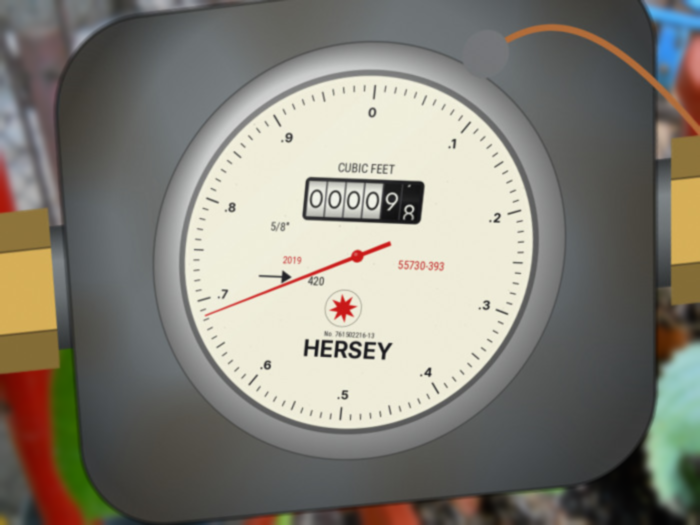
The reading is ft³ 97.68
